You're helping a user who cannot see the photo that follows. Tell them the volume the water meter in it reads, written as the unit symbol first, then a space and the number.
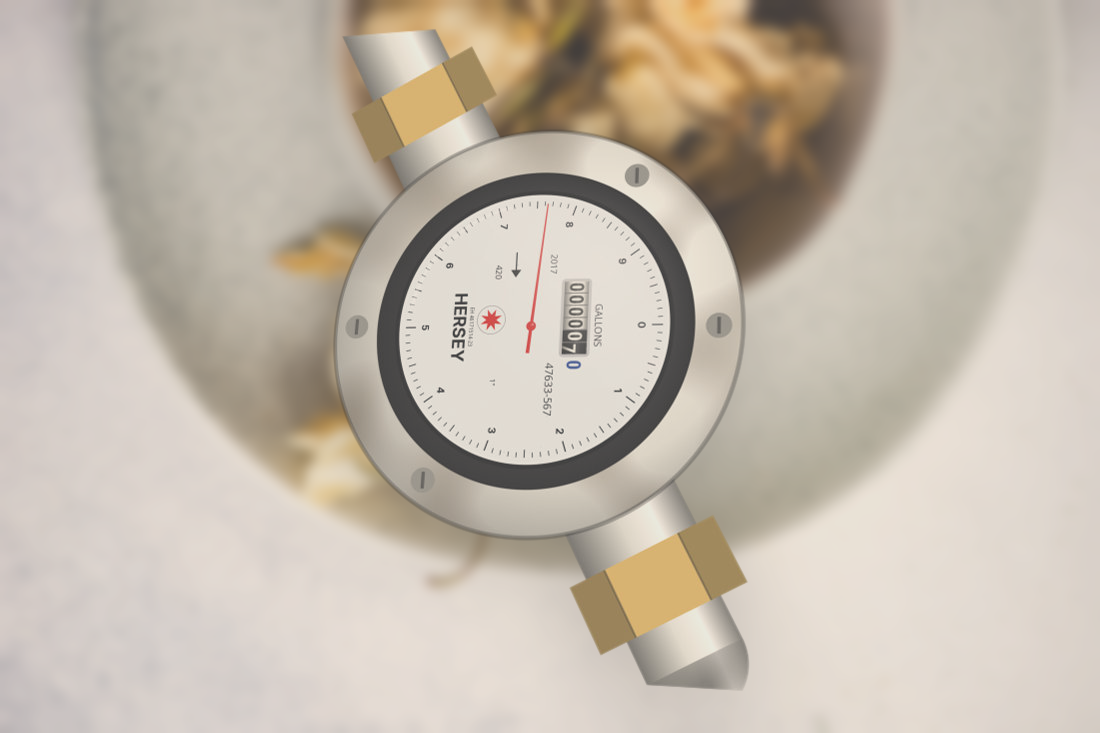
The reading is gal 67.6
